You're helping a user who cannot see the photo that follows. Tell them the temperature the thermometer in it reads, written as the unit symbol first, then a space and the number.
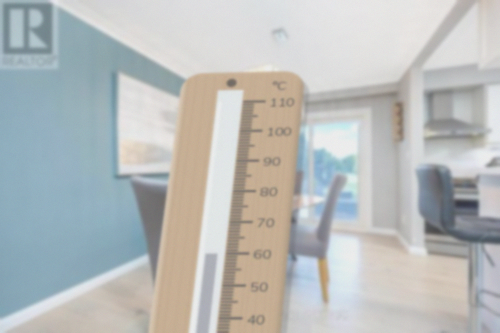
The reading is °C 60
